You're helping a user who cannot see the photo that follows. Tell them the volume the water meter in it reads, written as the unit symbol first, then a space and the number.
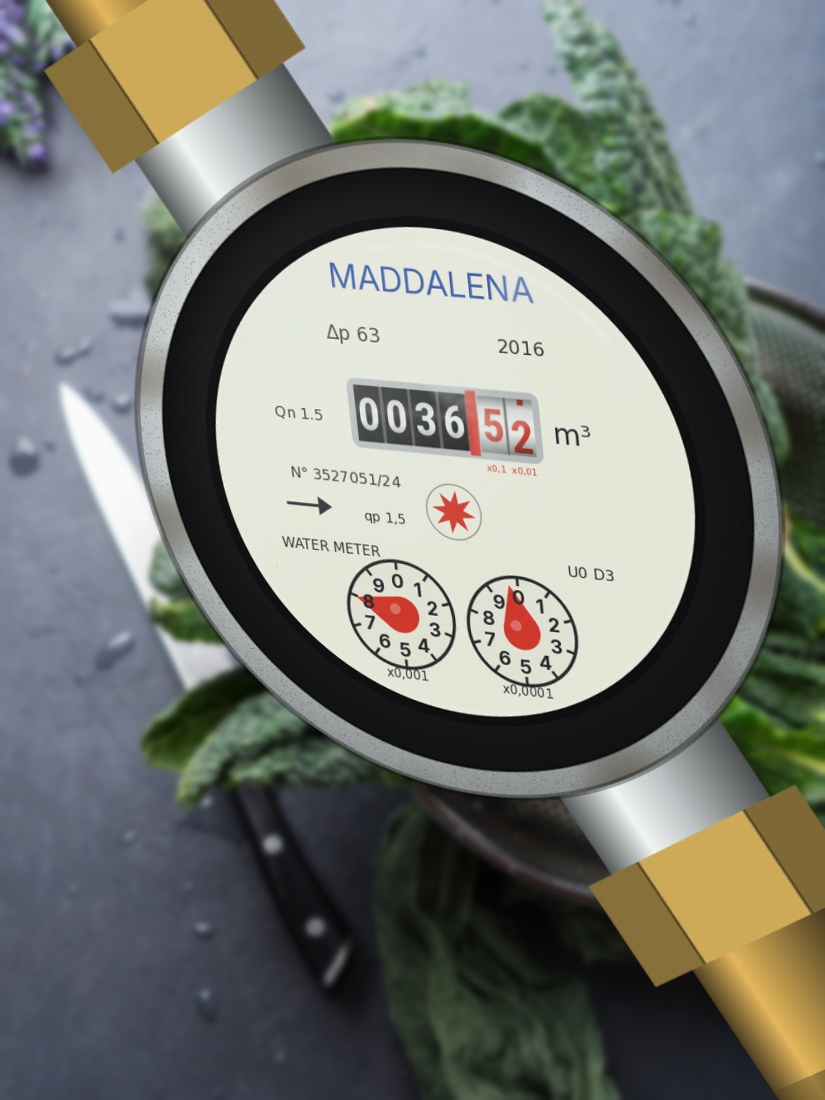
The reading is m³ 36.5179
